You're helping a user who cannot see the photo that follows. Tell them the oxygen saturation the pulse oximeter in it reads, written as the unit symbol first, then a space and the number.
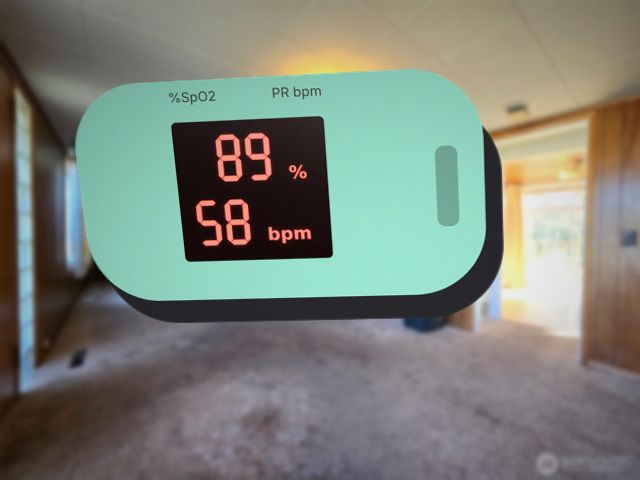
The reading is % 89
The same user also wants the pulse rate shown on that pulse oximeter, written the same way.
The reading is bpm 58
